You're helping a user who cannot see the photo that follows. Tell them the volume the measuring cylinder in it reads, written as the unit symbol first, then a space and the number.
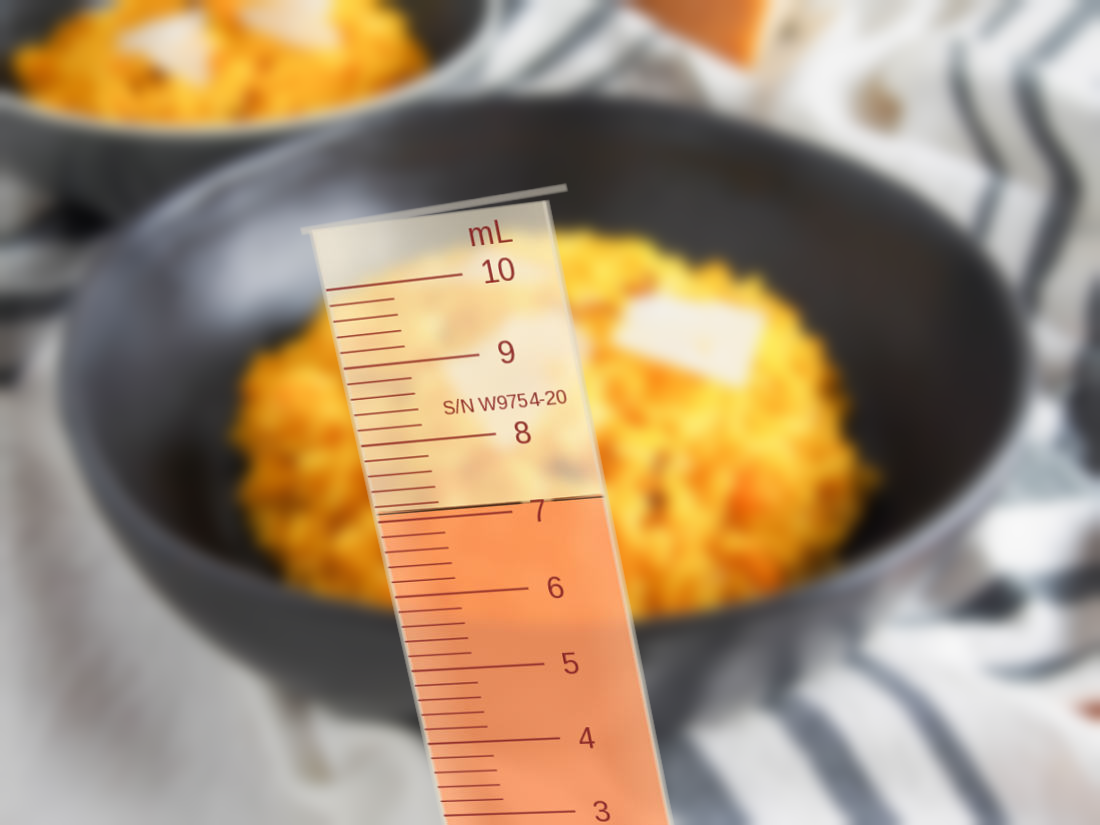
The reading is mL 7.1
